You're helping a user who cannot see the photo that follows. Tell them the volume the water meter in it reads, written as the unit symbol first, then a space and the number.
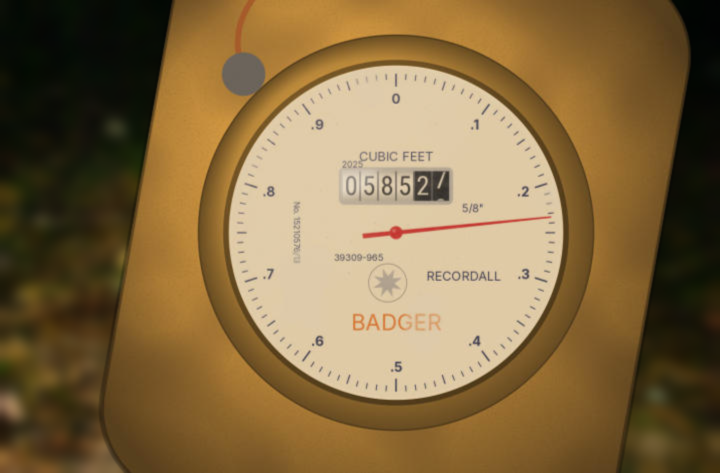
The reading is ft³ 58527.23
